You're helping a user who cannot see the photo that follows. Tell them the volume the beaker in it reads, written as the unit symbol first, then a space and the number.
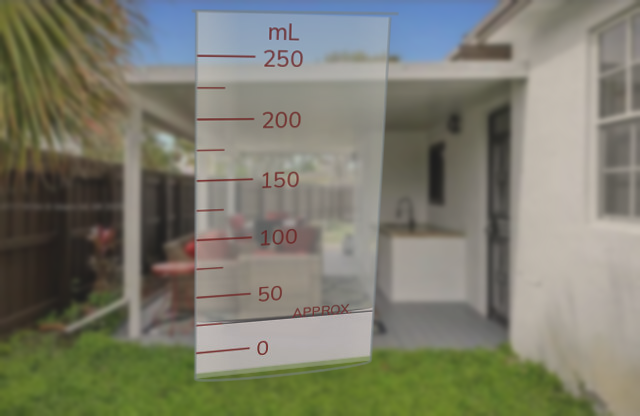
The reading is mL 25
